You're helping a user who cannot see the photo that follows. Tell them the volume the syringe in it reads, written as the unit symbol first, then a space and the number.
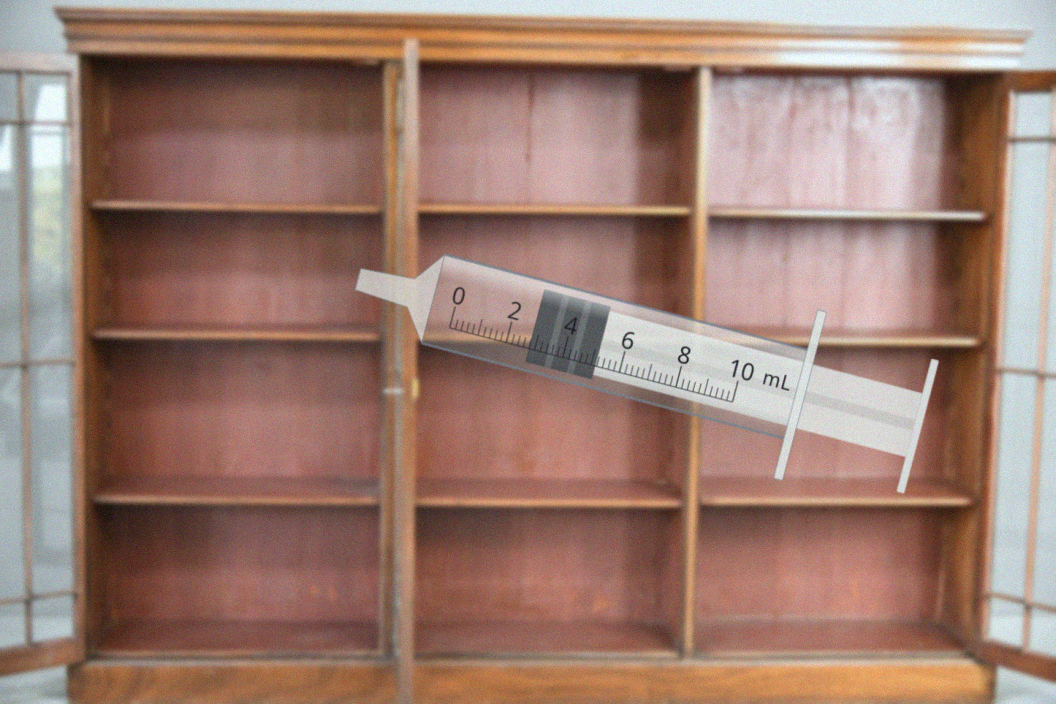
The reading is mL 2.8
